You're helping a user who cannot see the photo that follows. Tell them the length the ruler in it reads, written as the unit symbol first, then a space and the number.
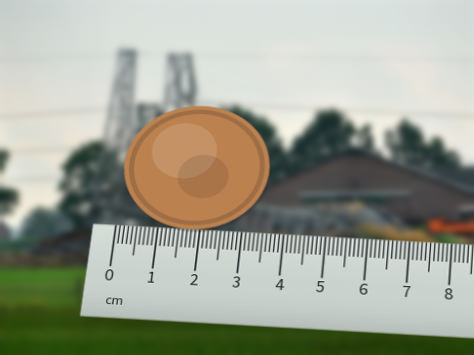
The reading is cm 3.5
